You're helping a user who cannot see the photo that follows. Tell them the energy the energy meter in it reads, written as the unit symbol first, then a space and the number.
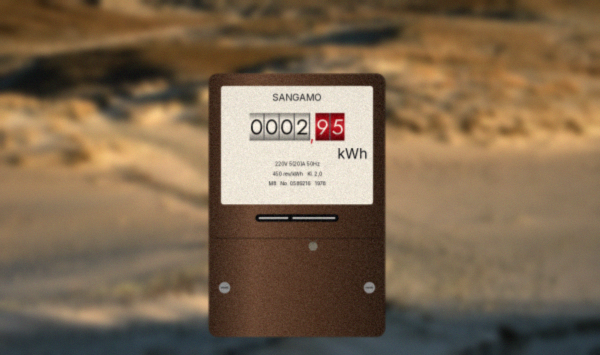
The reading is kWh 2.95
